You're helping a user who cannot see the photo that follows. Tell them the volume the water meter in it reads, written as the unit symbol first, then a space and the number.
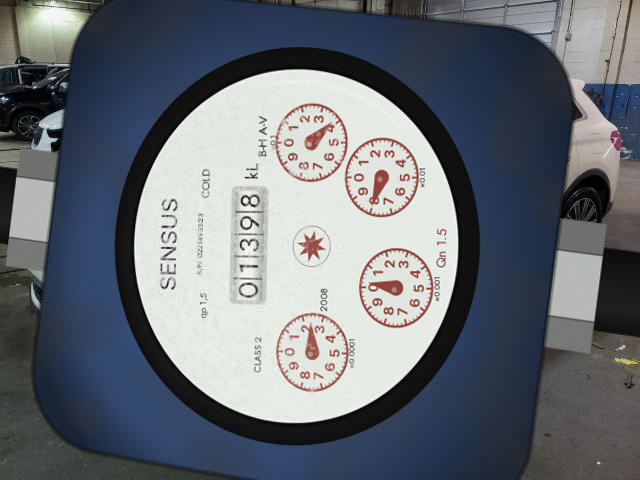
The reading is kL 1398.3802
